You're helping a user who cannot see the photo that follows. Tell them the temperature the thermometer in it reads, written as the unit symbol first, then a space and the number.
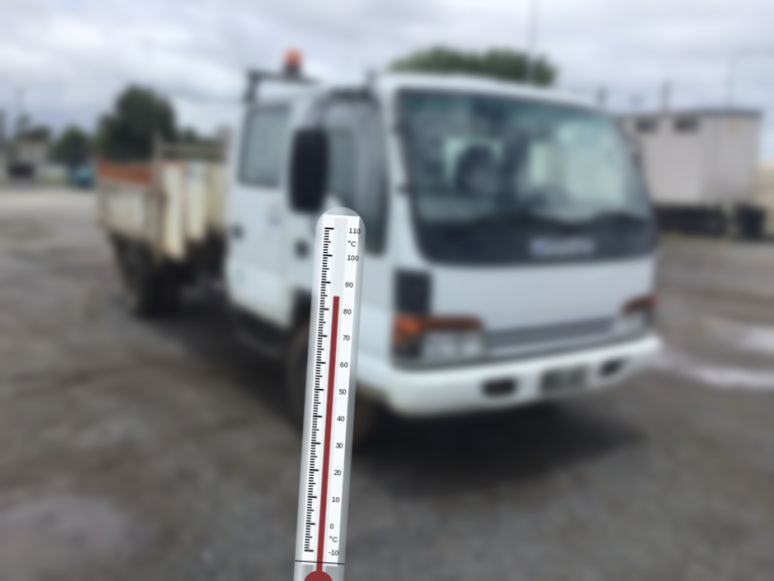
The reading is °C 85
